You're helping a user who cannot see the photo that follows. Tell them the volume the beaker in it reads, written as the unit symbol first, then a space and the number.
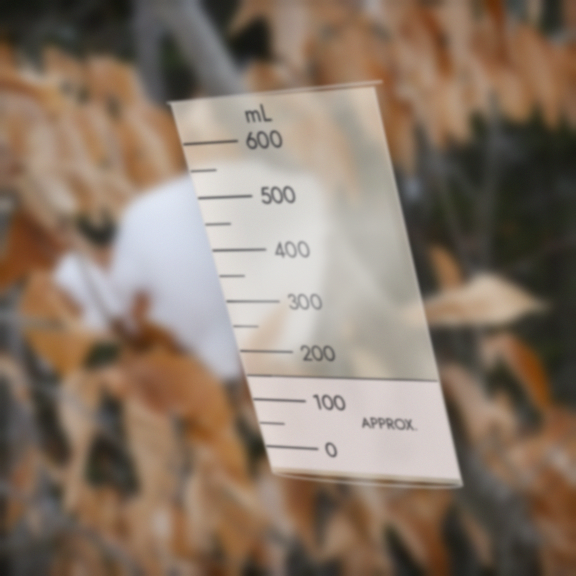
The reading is mL 150
